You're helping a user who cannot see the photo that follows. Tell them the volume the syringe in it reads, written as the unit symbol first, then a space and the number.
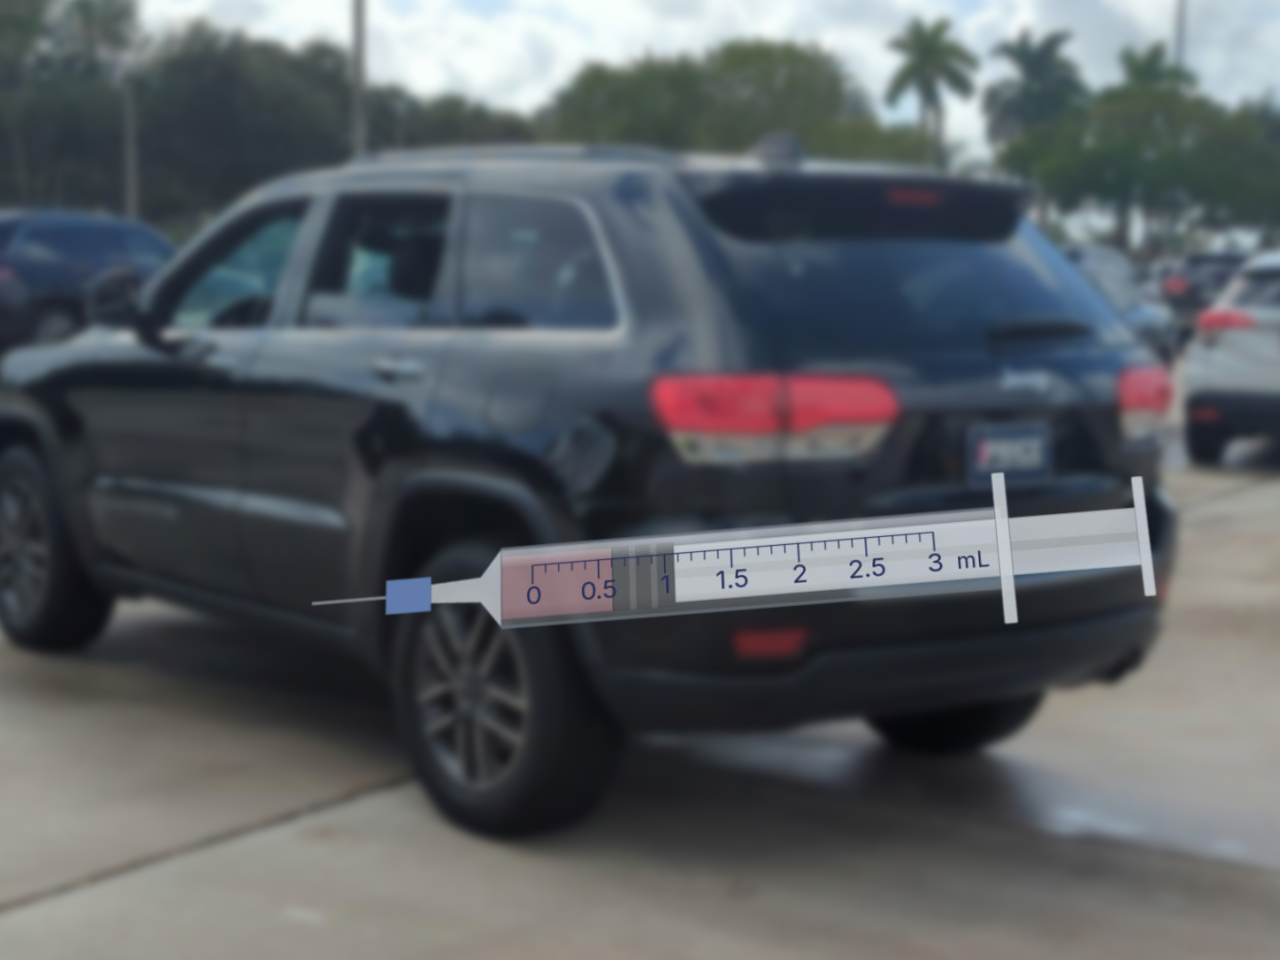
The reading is mL 0.6
